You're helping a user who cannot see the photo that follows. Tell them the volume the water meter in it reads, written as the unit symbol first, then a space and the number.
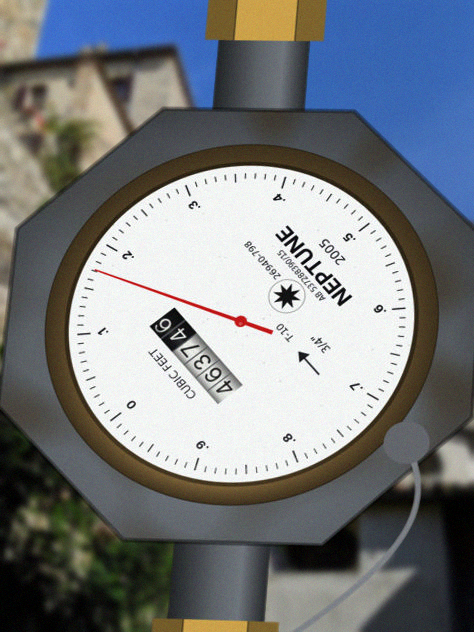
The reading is ft³ 463746.17
